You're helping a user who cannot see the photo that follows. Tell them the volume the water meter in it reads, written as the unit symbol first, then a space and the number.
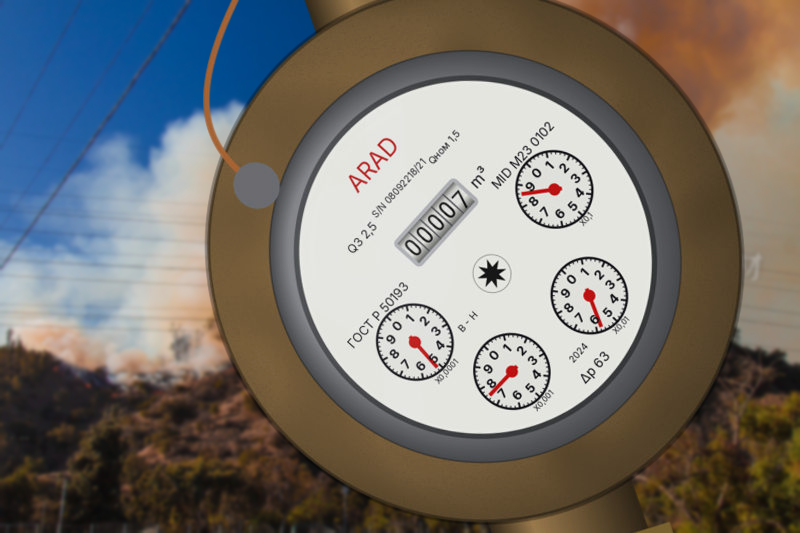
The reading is m³ 6.8575
